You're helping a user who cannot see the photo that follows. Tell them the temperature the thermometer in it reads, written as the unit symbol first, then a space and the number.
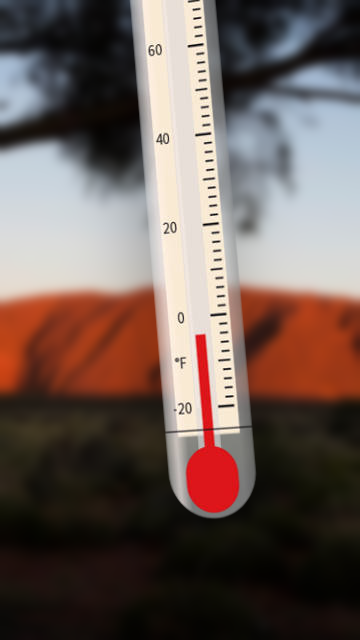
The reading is °F -4
